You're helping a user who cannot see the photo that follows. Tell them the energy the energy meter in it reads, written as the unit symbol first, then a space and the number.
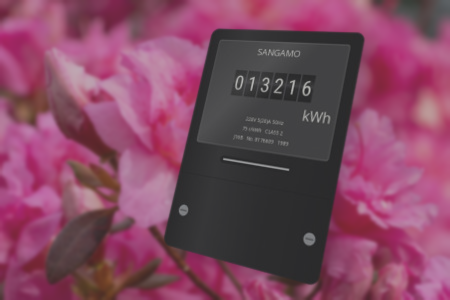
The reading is kWh 13216
